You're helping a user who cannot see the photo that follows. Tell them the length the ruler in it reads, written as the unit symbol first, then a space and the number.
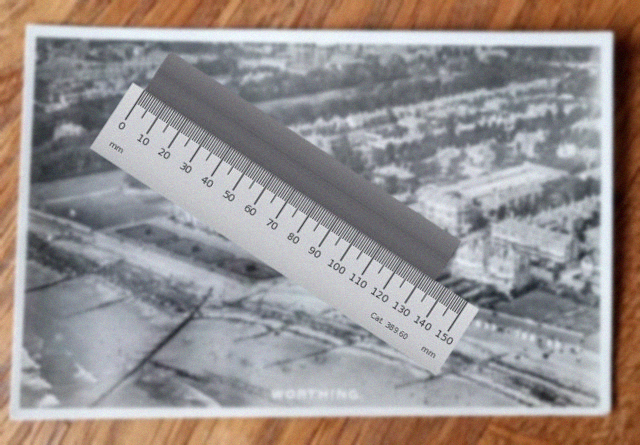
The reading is mm 135
